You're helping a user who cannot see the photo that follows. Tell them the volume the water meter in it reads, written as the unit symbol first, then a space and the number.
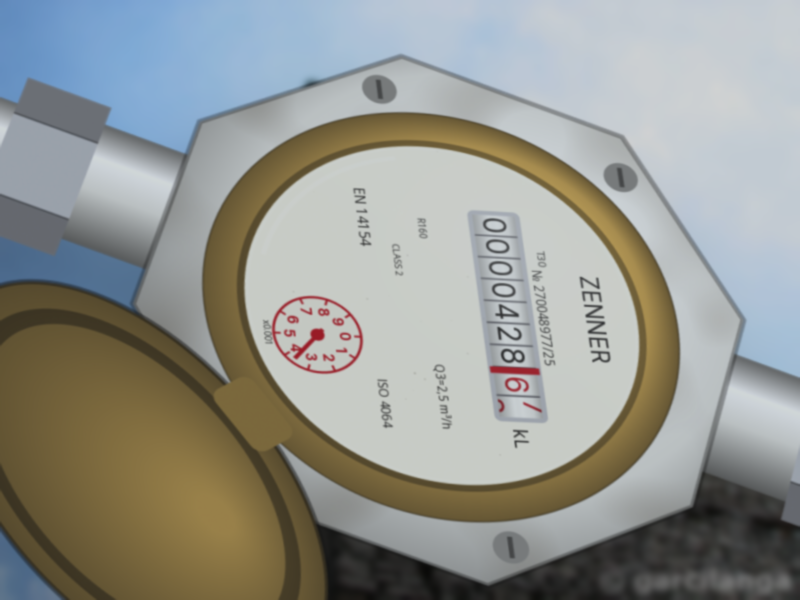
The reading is kL 428.673
